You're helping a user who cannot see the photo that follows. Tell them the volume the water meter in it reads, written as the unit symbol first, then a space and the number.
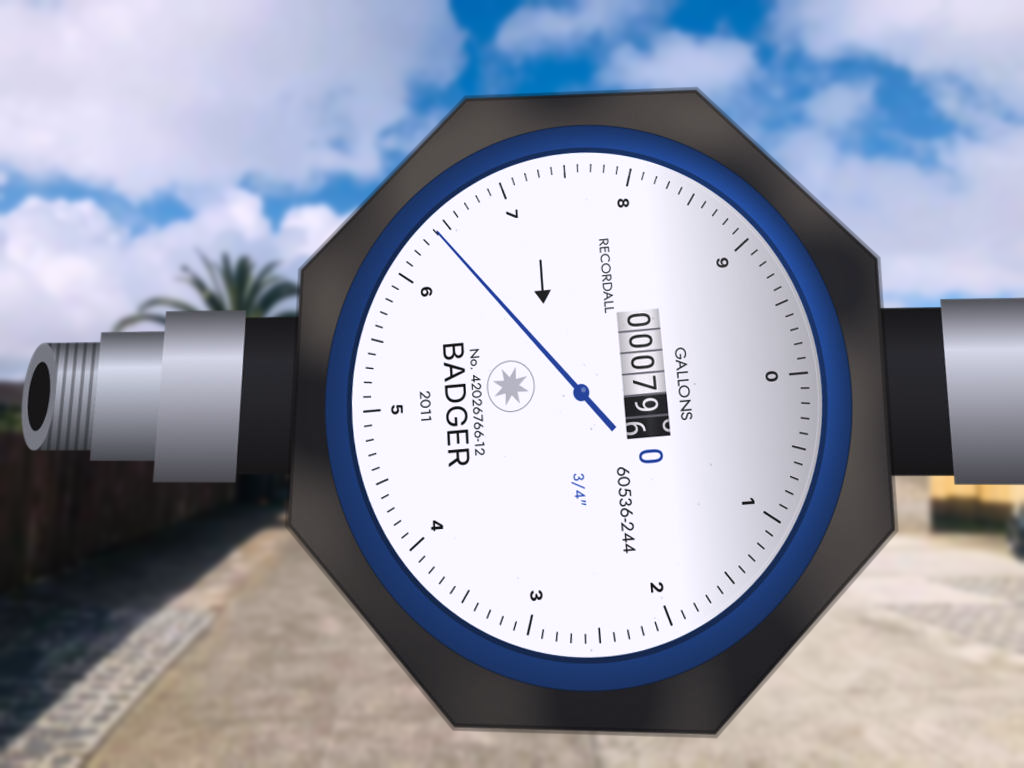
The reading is gal 7956.4
